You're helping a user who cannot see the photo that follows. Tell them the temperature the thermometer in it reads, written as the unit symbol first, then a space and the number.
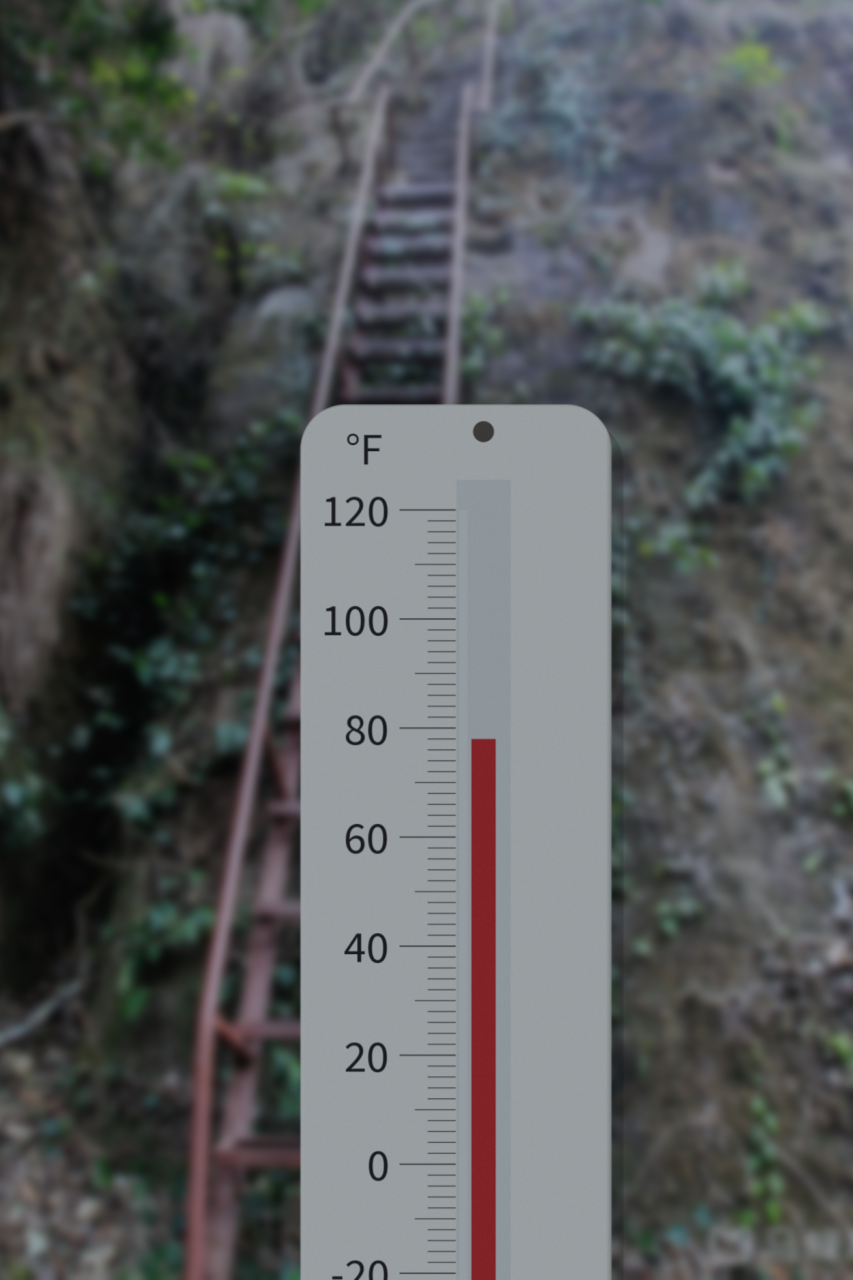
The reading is °F 78
